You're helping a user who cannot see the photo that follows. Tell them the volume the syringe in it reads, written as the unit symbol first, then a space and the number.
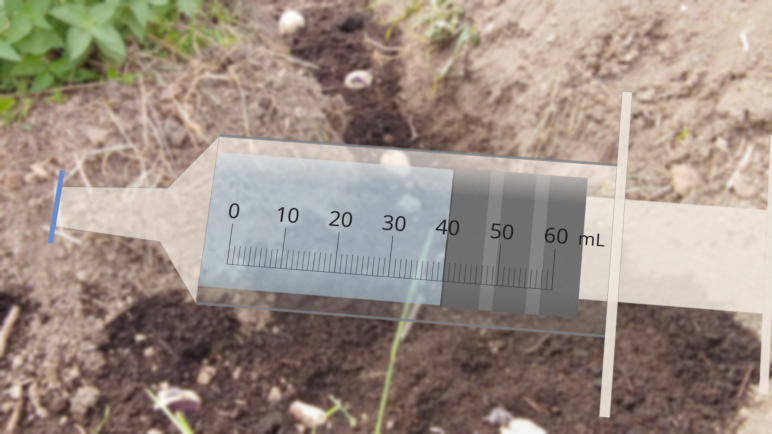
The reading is mL 40
